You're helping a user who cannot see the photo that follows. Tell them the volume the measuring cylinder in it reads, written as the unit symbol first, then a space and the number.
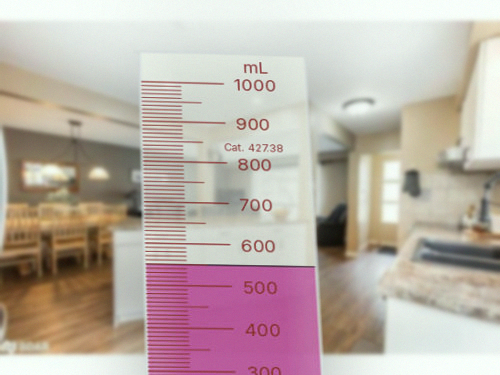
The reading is mL 550
